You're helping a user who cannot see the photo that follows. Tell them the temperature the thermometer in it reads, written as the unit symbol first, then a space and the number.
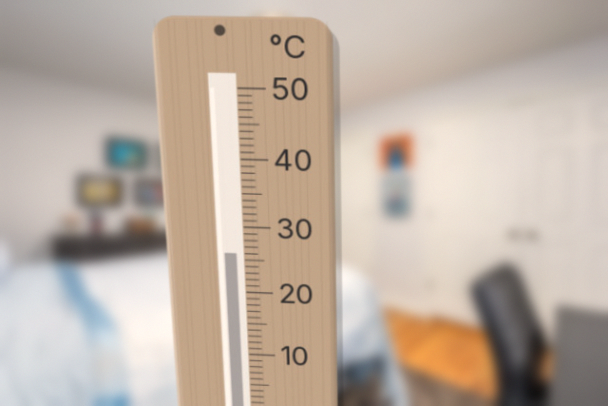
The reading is °C 26
